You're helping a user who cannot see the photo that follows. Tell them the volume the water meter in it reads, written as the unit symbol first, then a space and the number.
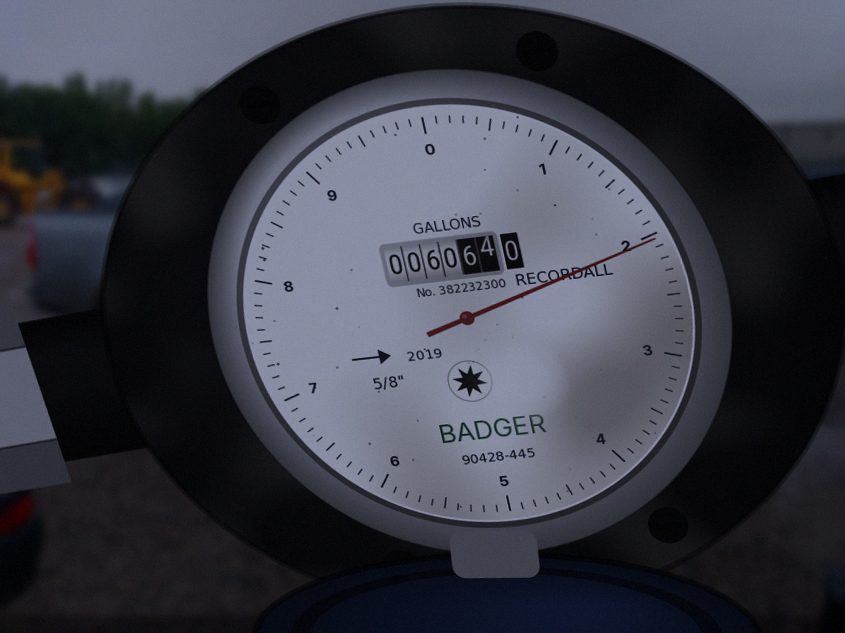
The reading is gal 60642.0
